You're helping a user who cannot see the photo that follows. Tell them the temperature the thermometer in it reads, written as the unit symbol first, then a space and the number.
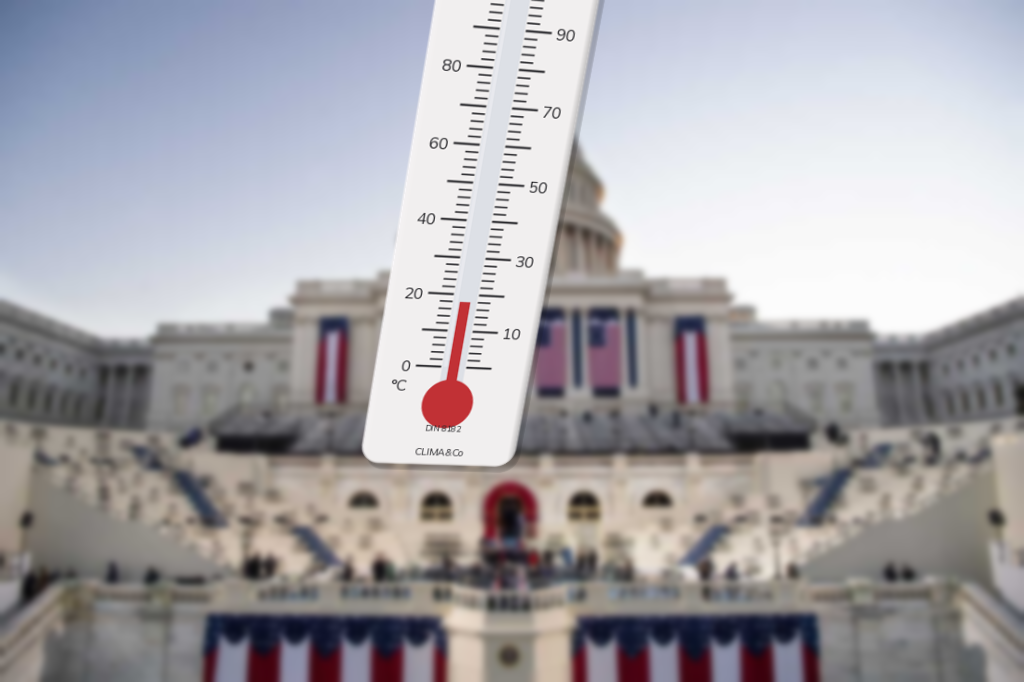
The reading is °C 18
